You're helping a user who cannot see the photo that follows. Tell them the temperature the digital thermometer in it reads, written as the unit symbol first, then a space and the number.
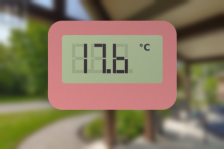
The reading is °C 17.6
